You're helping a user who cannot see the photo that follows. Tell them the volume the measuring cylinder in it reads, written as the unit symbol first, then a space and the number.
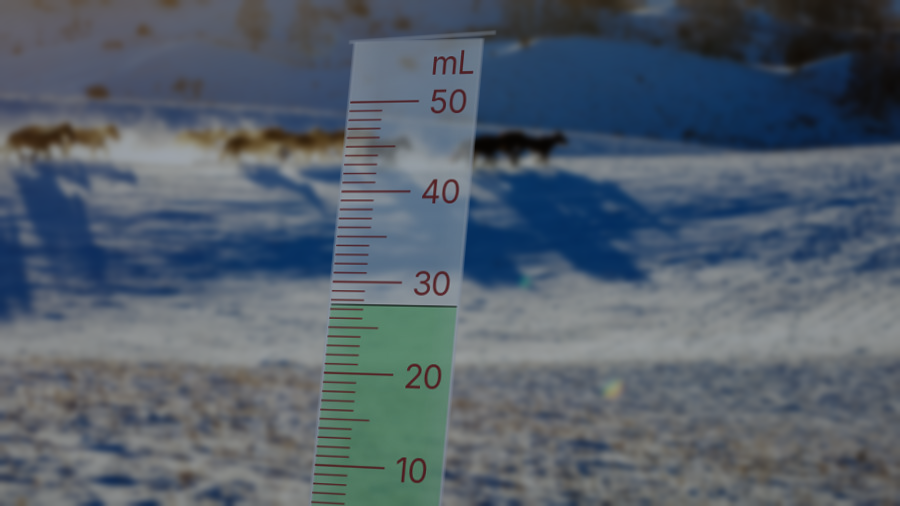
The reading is mL 27.5
